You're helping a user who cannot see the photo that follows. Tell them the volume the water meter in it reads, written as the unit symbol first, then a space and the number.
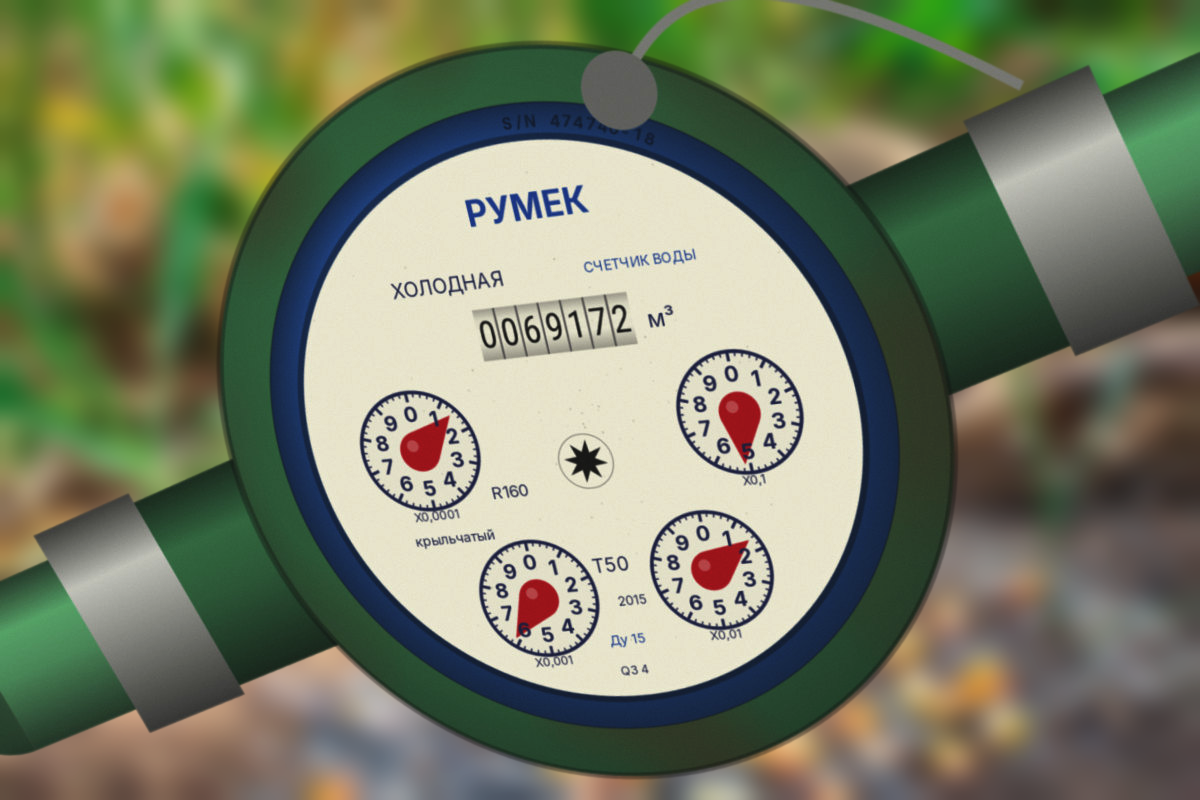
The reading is m³ 69172.5161
